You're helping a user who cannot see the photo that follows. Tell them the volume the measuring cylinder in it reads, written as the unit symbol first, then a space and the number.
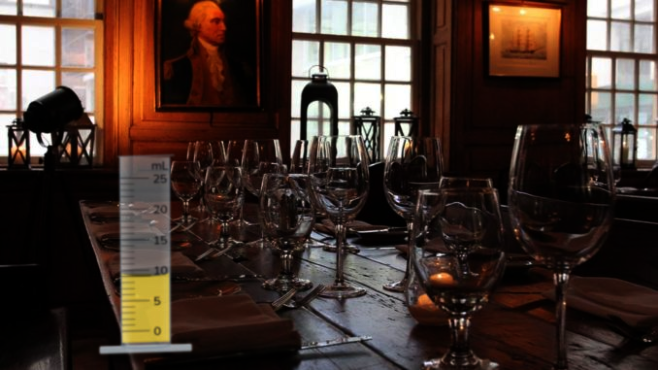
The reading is mL 9
